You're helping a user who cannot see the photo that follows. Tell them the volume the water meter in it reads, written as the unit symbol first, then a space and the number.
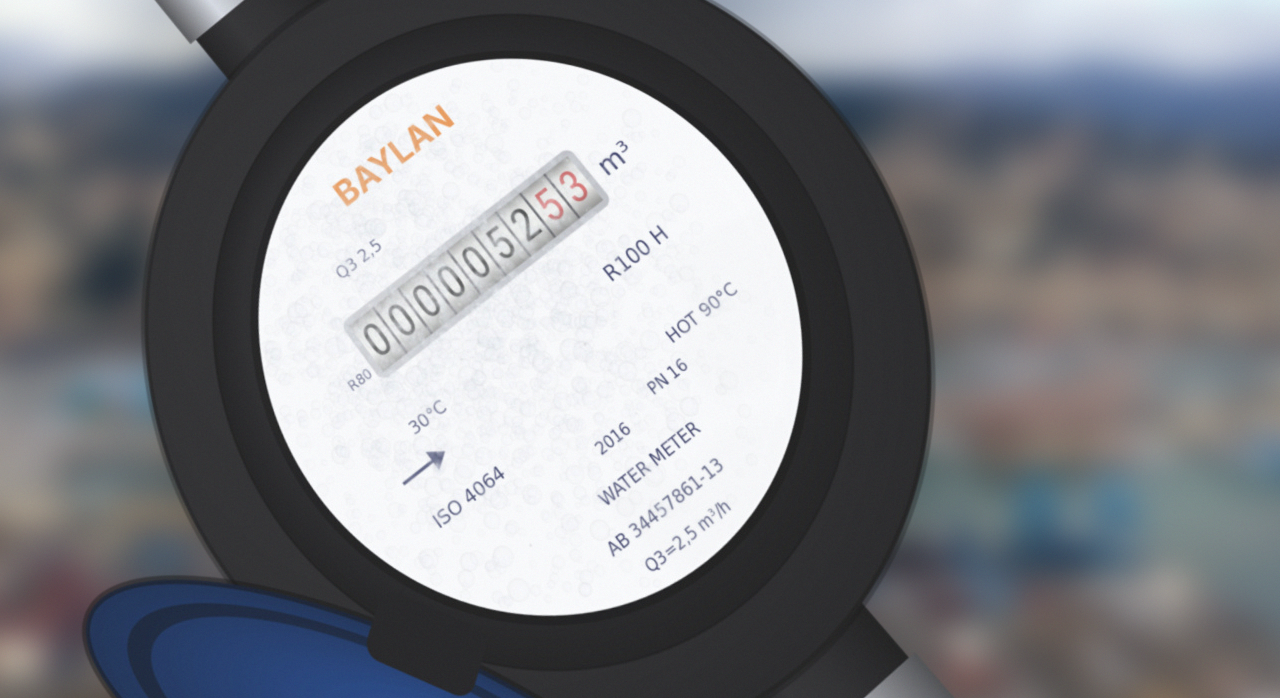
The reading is m³ 52.53
